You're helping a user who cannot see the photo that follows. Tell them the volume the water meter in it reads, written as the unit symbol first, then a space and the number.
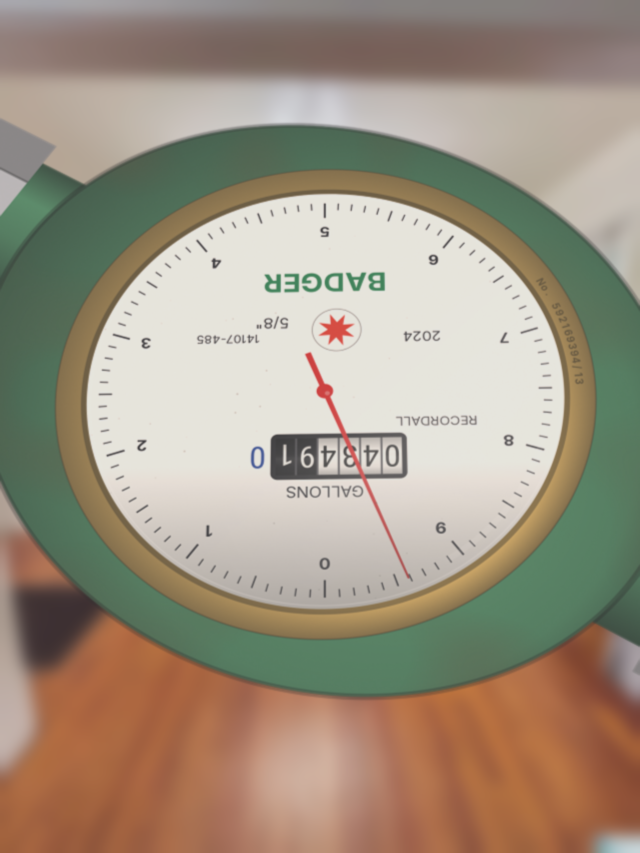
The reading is gal 434909.4
